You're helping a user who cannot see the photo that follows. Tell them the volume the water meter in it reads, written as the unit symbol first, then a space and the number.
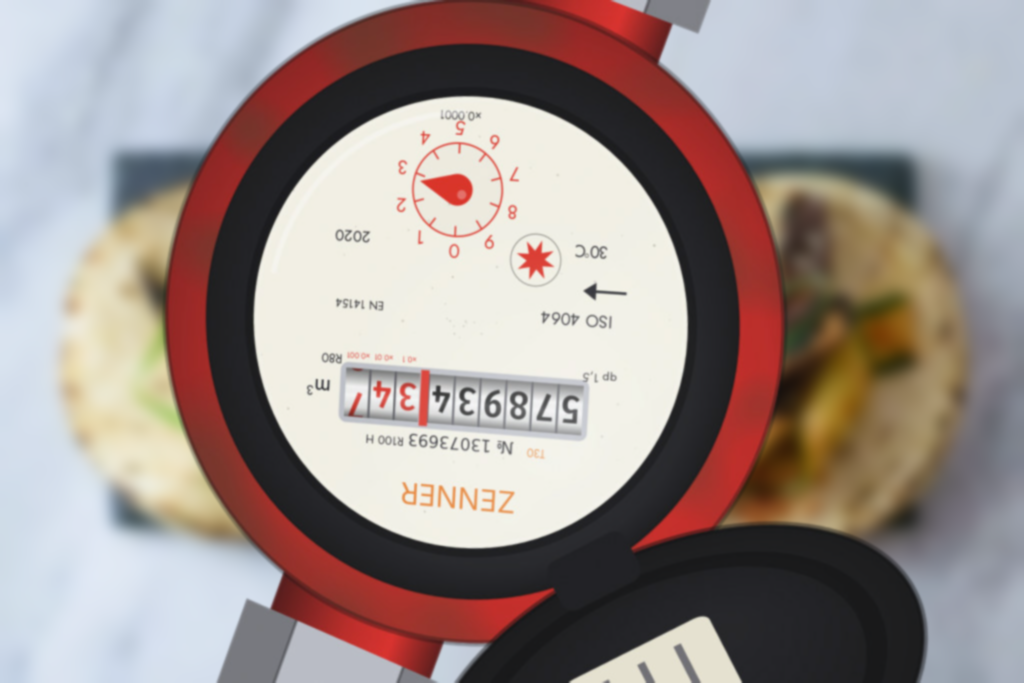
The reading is m³ 578934.3472
